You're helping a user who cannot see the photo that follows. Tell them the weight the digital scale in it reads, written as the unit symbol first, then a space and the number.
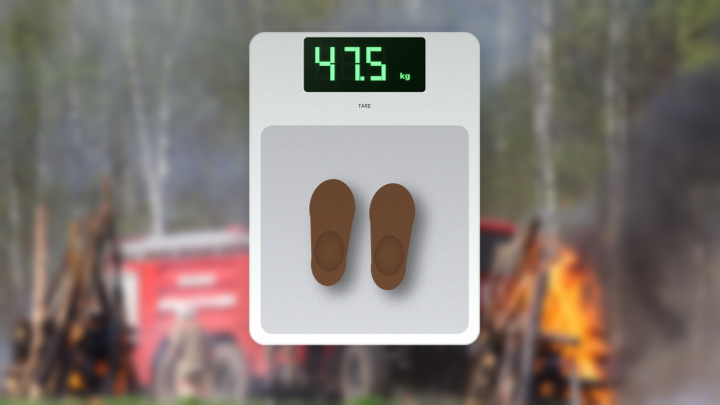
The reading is kg 47.5
